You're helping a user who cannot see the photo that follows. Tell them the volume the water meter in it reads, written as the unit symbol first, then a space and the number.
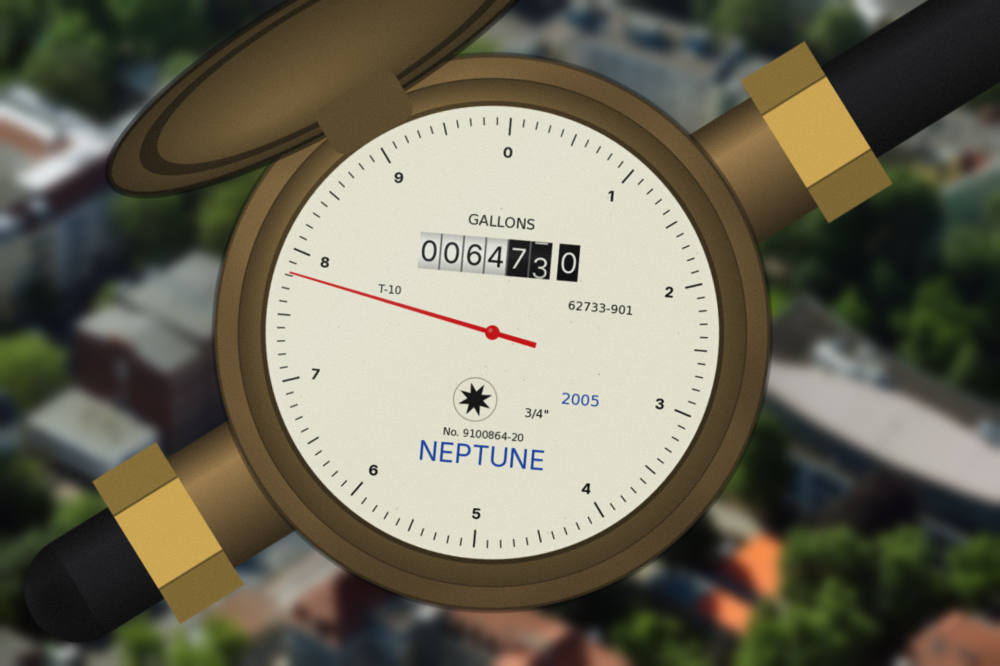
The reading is gal 64727.8
